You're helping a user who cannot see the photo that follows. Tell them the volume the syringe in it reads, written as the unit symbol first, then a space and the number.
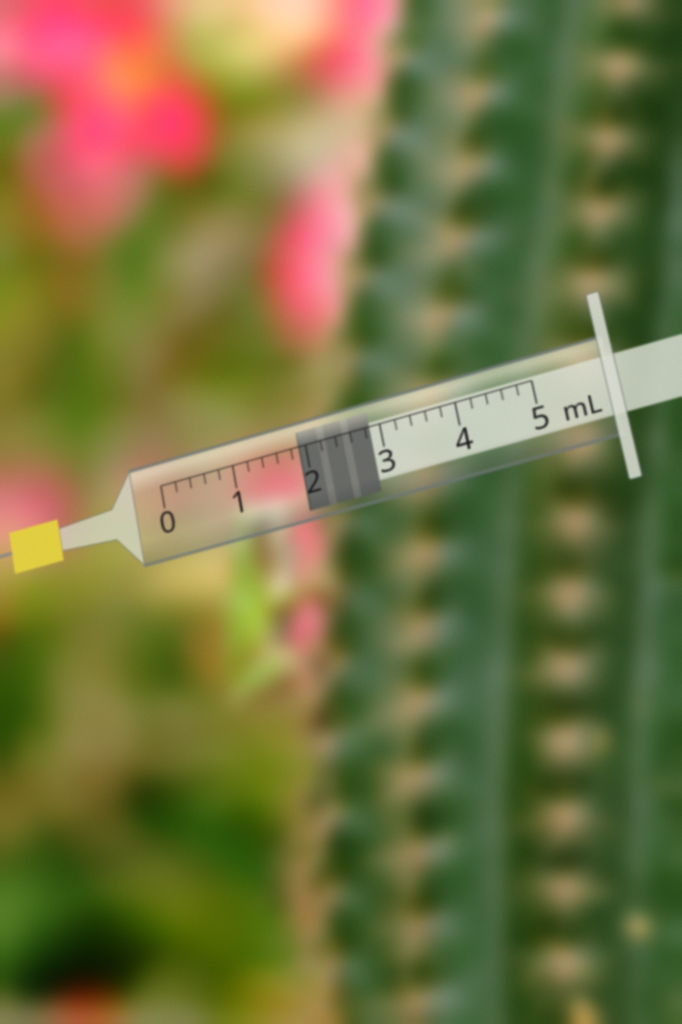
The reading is mL 1.9
